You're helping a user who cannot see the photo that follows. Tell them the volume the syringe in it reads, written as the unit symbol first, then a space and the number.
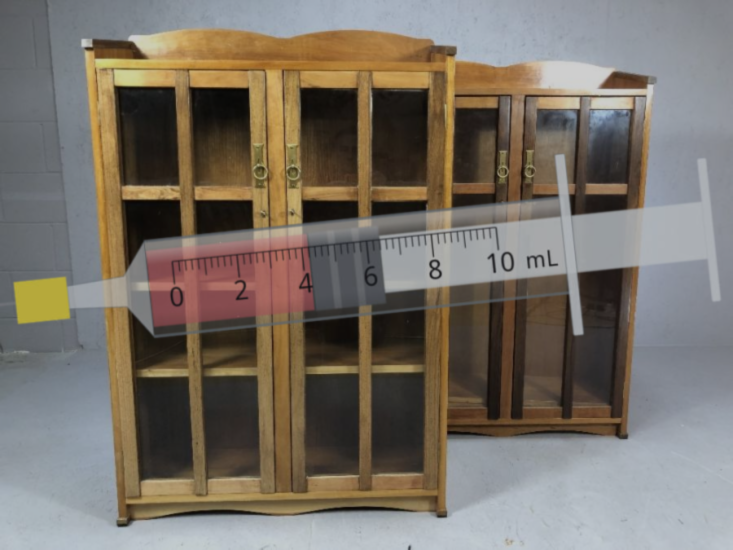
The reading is mL 4.2
